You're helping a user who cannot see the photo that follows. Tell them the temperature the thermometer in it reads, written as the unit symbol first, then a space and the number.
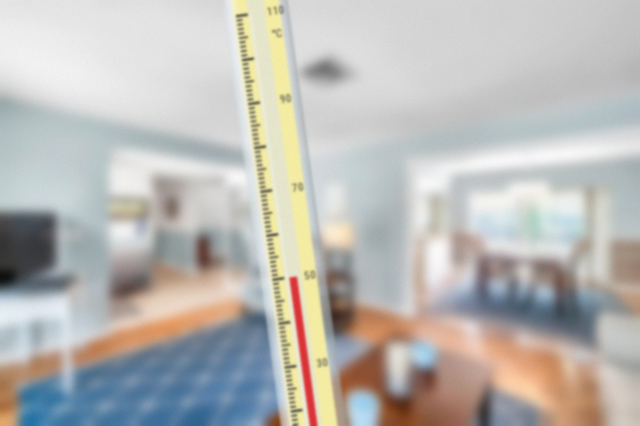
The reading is °C 50
